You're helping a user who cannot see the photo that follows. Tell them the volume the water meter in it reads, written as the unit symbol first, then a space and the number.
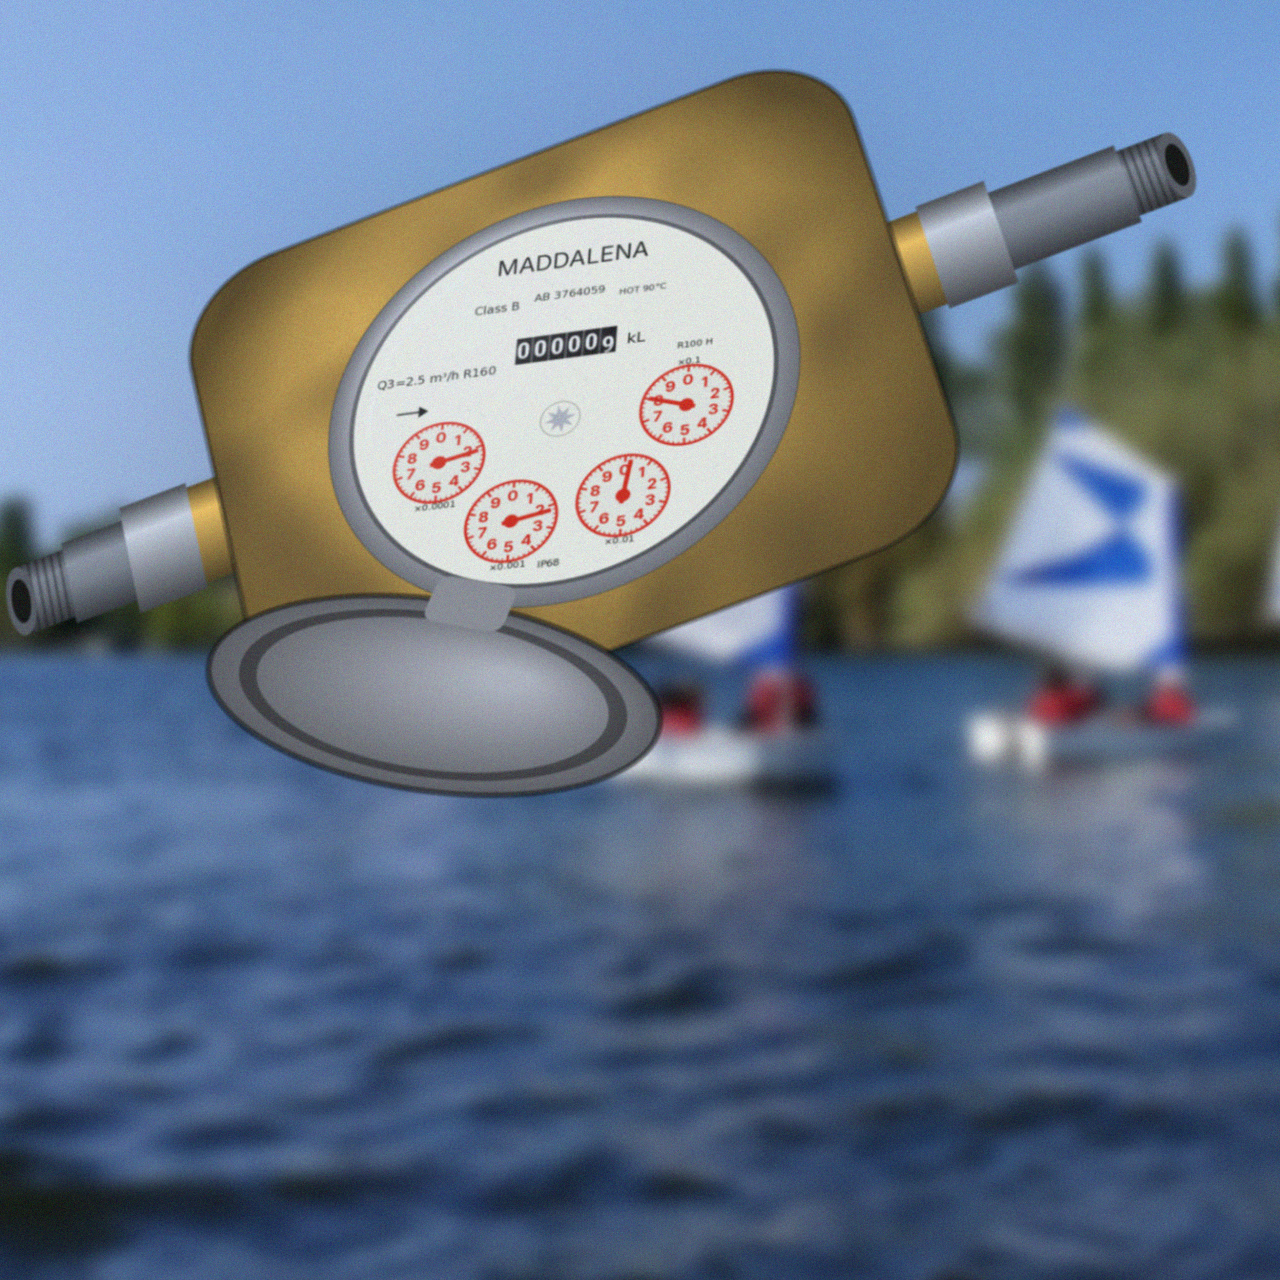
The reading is kL 8.8022
